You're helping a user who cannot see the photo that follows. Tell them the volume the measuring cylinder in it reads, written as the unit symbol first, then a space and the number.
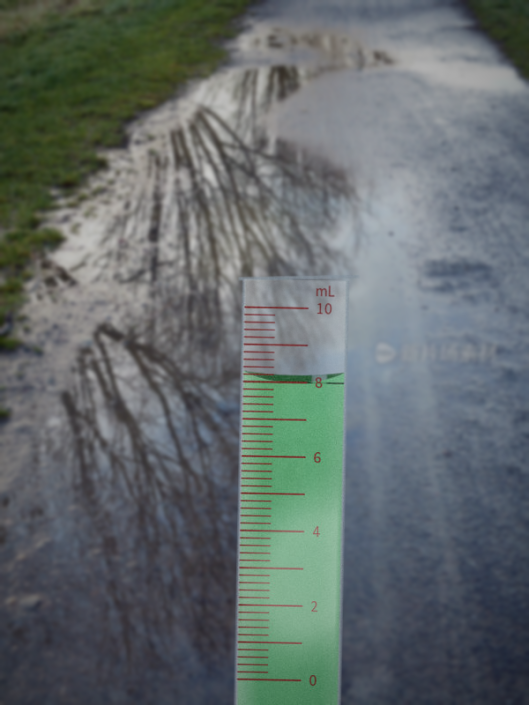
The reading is mL 8
